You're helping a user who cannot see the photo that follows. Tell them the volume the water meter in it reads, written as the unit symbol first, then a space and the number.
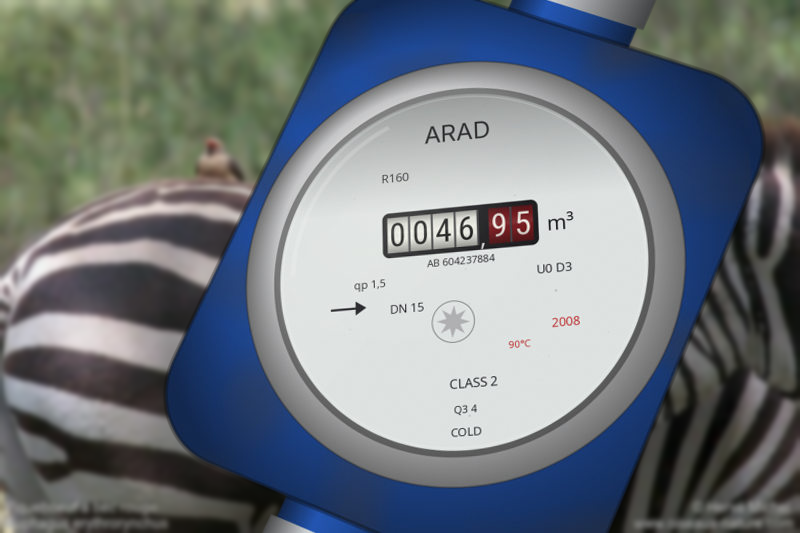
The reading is m³ 46.95
